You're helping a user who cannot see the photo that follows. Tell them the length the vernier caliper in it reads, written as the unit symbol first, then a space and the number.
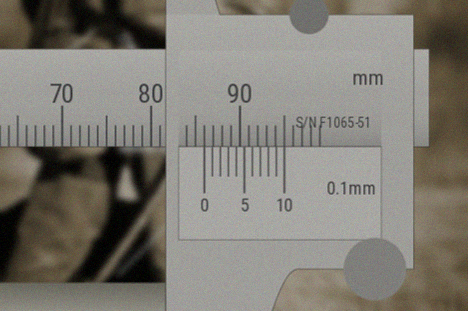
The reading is mm 86.0
